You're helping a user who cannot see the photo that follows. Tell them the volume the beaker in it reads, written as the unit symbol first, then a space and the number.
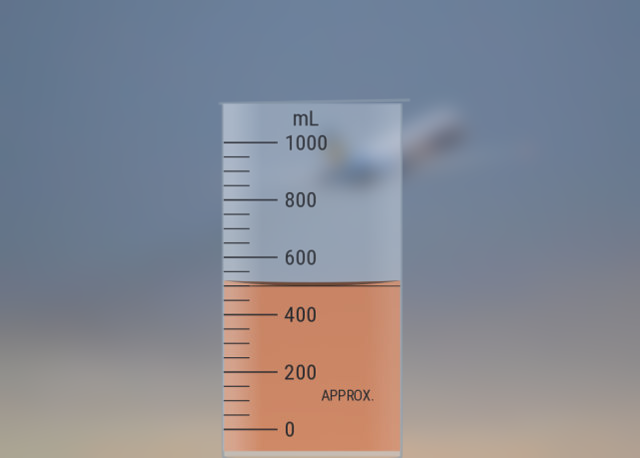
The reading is mL 500
